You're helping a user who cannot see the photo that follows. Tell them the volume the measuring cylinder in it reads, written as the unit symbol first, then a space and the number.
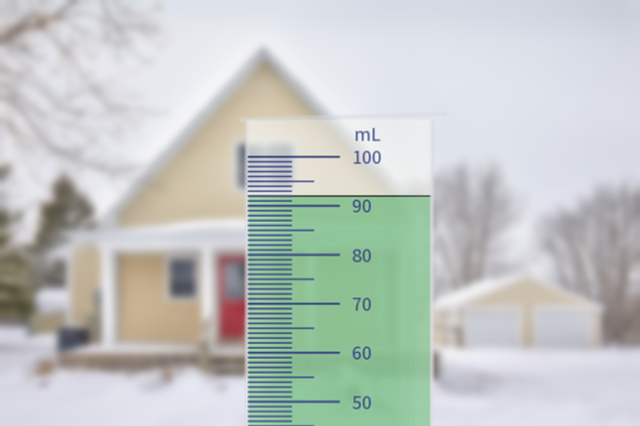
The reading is mL 92
